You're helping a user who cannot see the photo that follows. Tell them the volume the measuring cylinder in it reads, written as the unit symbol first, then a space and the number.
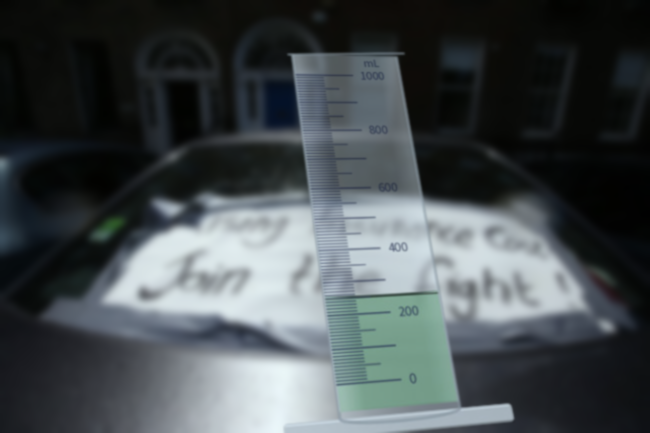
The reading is mL 250
